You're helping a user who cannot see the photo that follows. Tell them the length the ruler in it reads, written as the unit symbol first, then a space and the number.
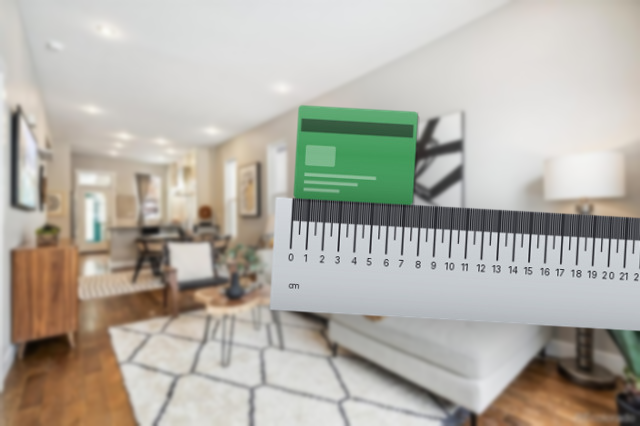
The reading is cm 7.5
